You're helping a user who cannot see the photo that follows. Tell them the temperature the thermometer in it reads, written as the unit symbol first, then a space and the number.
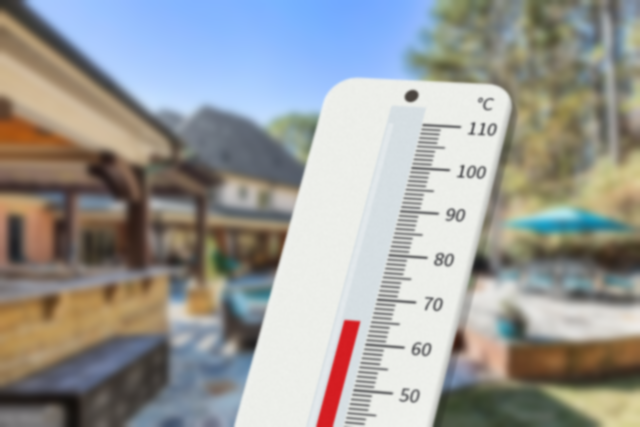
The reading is °C 65
